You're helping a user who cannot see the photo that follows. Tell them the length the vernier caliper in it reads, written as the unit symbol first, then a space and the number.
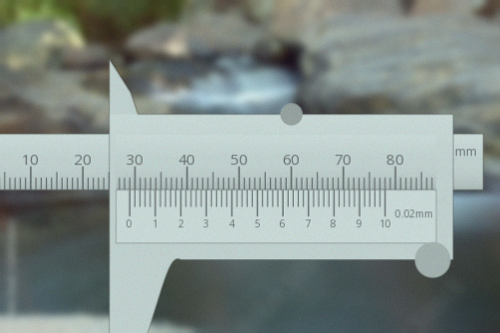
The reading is mm 29.0
